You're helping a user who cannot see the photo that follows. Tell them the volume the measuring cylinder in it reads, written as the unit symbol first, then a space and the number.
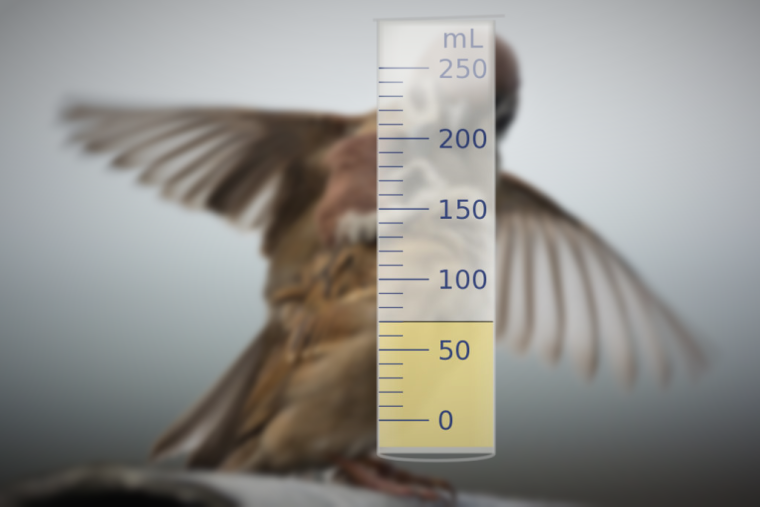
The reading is mL 70
